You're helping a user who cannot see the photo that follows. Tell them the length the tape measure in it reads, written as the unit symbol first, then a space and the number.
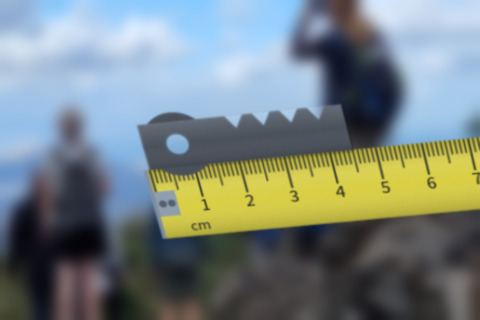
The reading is cm 4.5
